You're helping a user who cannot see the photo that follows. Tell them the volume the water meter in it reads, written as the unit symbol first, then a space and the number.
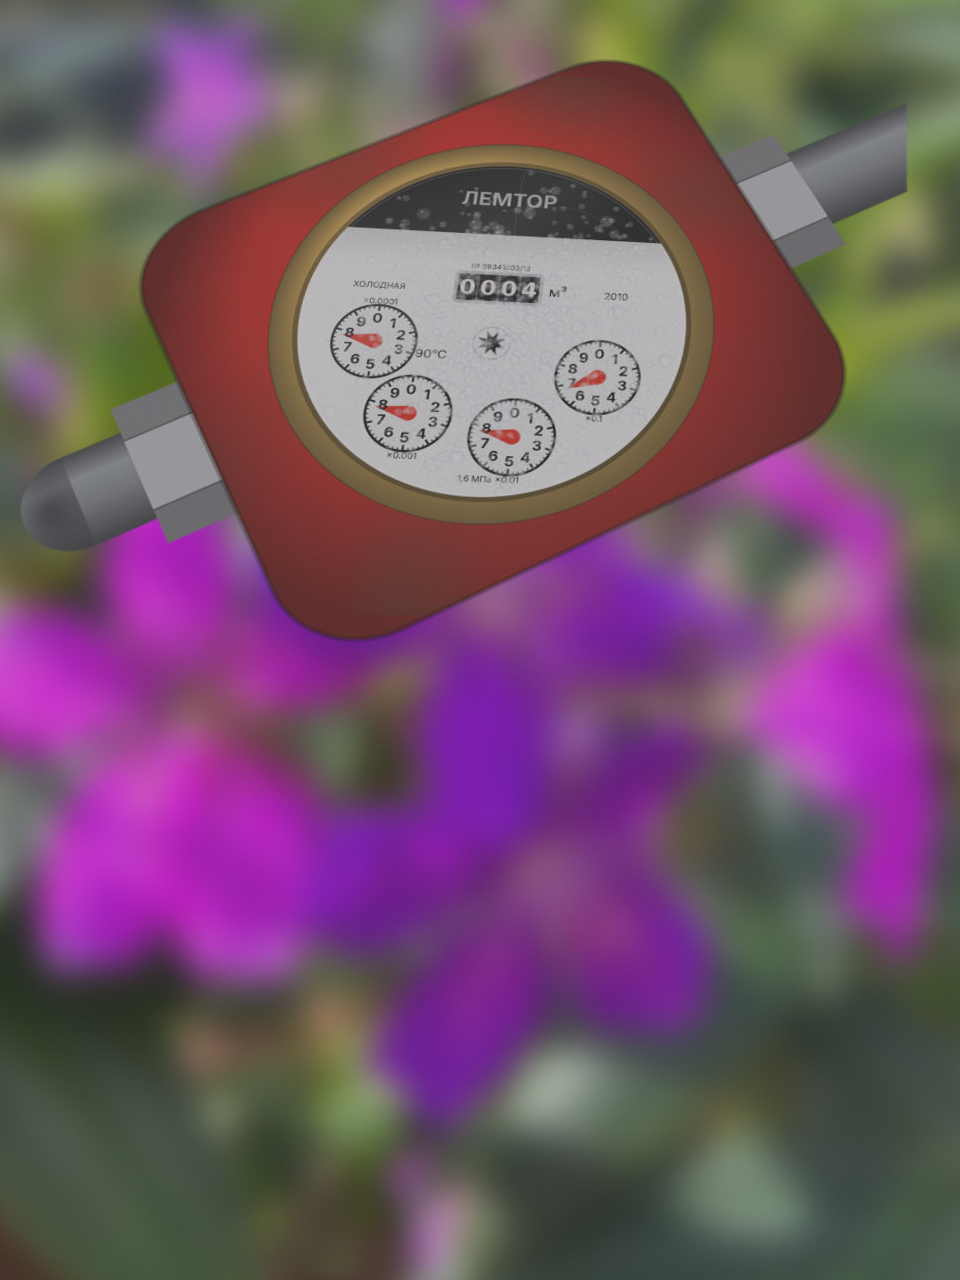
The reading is m³ 4.6777
